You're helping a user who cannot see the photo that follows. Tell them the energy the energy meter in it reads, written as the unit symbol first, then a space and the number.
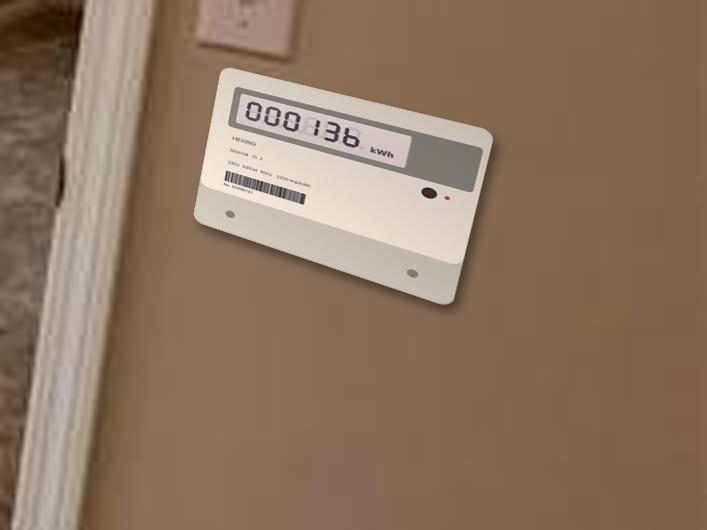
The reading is kWh 136
